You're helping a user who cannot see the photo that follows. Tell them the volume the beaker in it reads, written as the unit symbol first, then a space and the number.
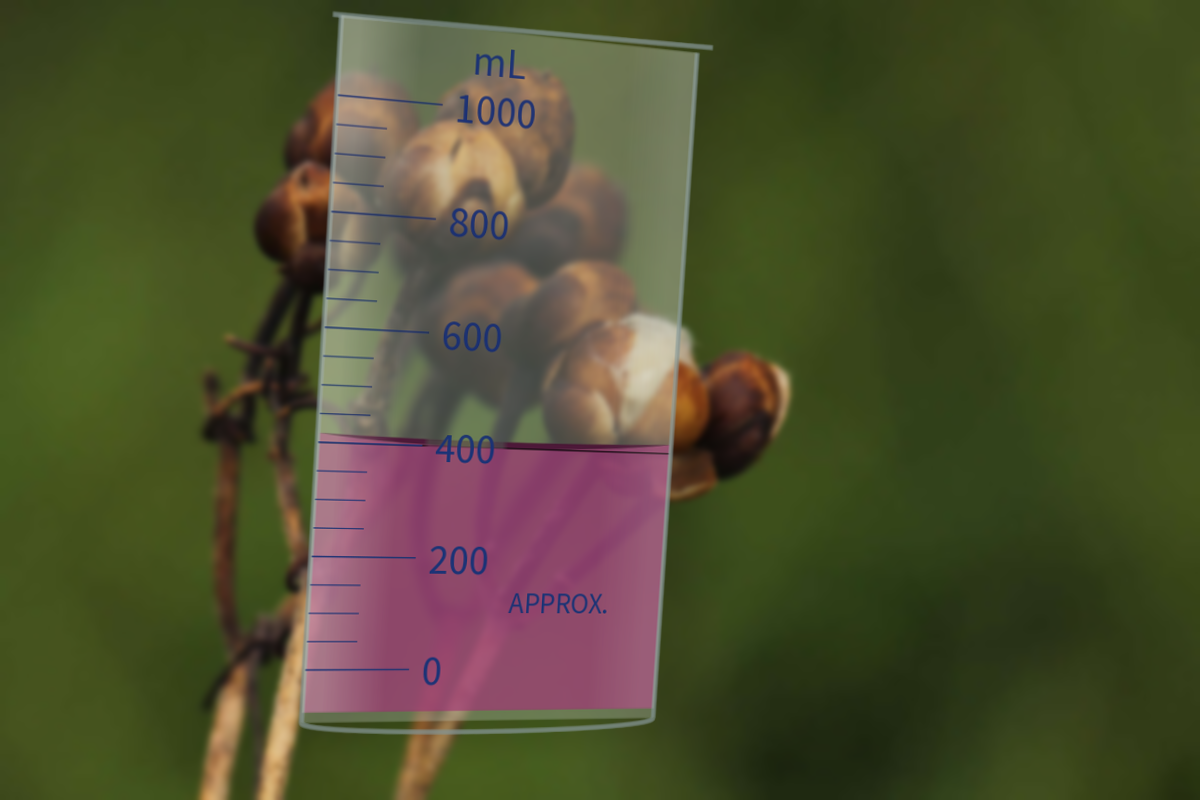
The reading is mL 400
